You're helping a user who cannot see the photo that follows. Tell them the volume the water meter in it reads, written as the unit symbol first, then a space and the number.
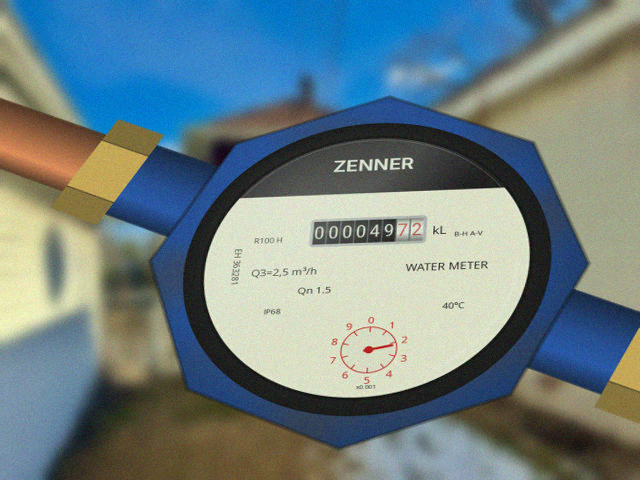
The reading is kL 49.722
